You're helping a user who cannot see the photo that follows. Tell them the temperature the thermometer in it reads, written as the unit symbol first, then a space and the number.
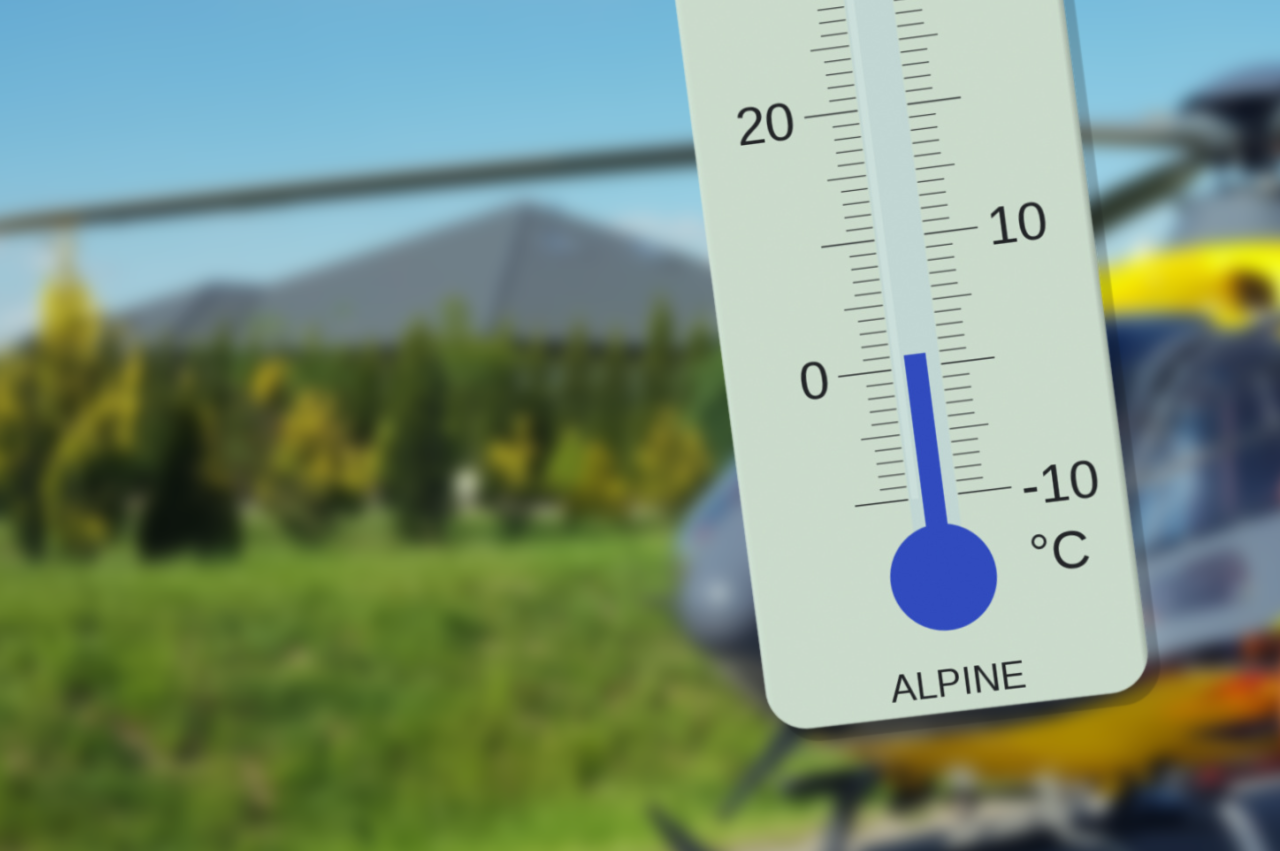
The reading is °C 1
